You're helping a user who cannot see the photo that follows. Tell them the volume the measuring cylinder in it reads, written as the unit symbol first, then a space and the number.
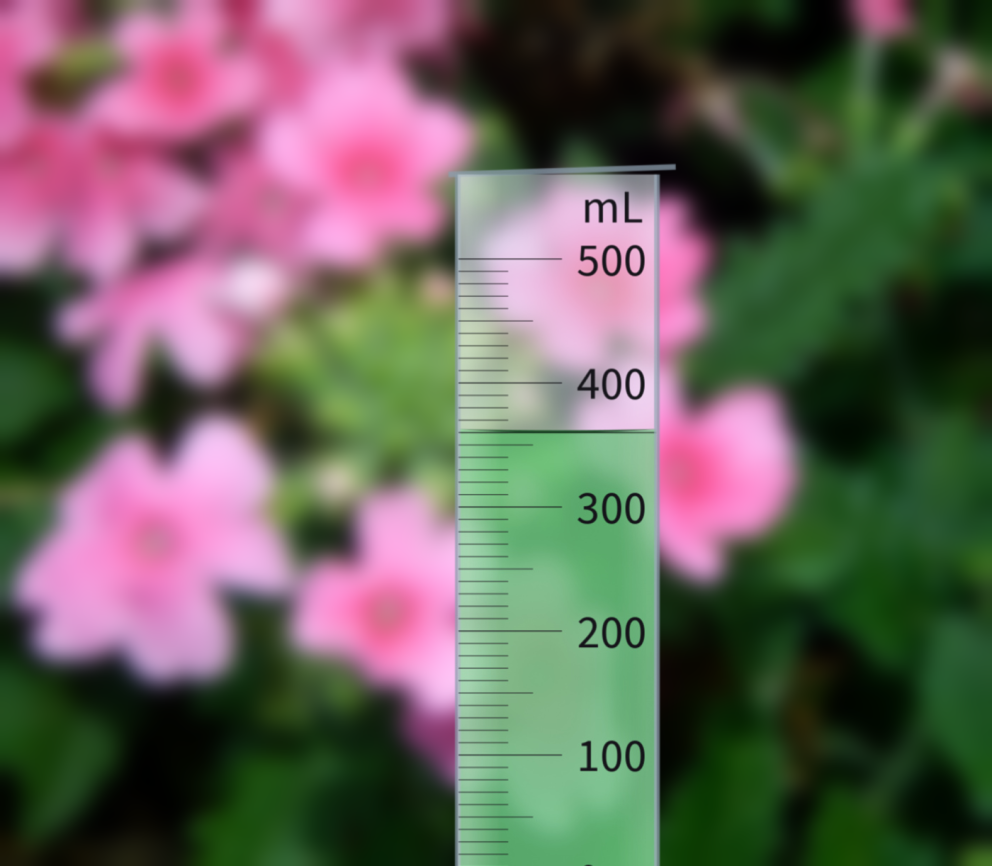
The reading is mL 360
